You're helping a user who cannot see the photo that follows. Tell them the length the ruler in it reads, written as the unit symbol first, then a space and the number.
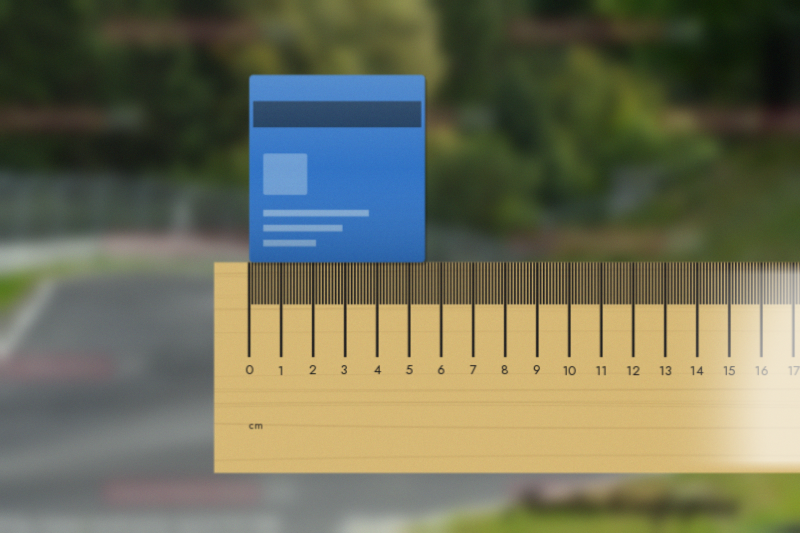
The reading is cm 5.5
